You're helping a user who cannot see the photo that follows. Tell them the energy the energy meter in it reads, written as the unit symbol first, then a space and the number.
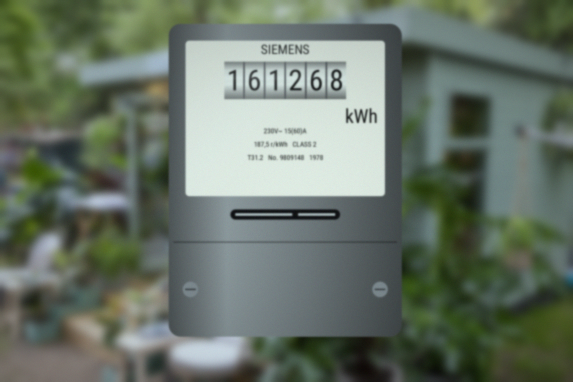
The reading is kWh 161268
